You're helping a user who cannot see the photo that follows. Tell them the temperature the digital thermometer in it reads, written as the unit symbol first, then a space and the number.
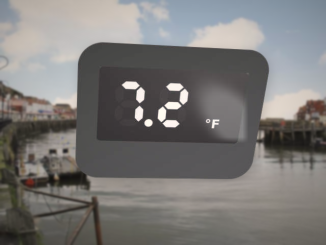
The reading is °F 7.2
